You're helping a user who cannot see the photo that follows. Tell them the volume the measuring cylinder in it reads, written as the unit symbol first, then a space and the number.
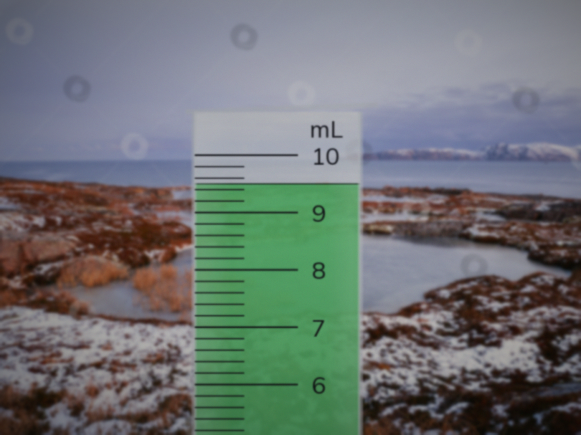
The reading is mL 9.5
